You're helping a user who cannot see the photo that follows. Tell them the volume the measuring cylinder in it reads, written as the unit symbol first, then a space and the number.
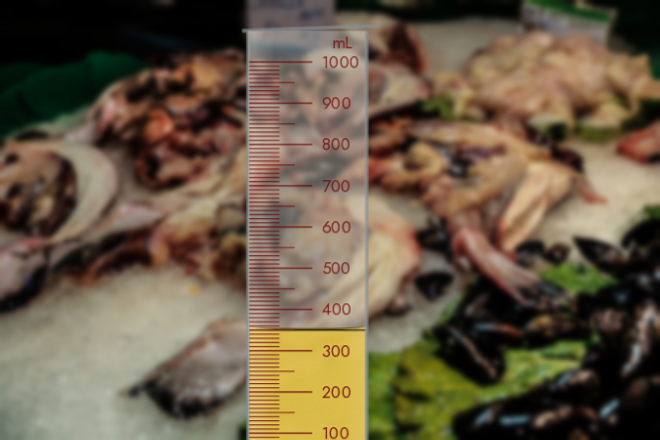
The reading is mL 350
